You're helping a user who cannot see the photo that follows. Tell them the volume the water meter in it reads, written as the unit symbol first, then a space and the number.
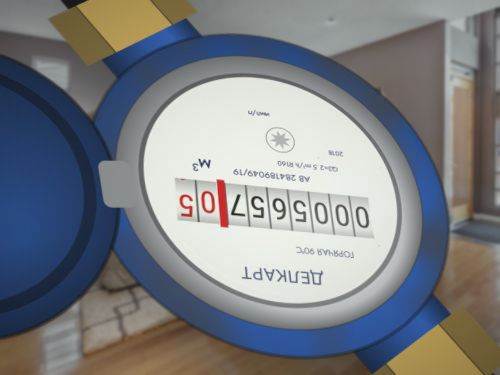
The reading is m³ 5657.05
